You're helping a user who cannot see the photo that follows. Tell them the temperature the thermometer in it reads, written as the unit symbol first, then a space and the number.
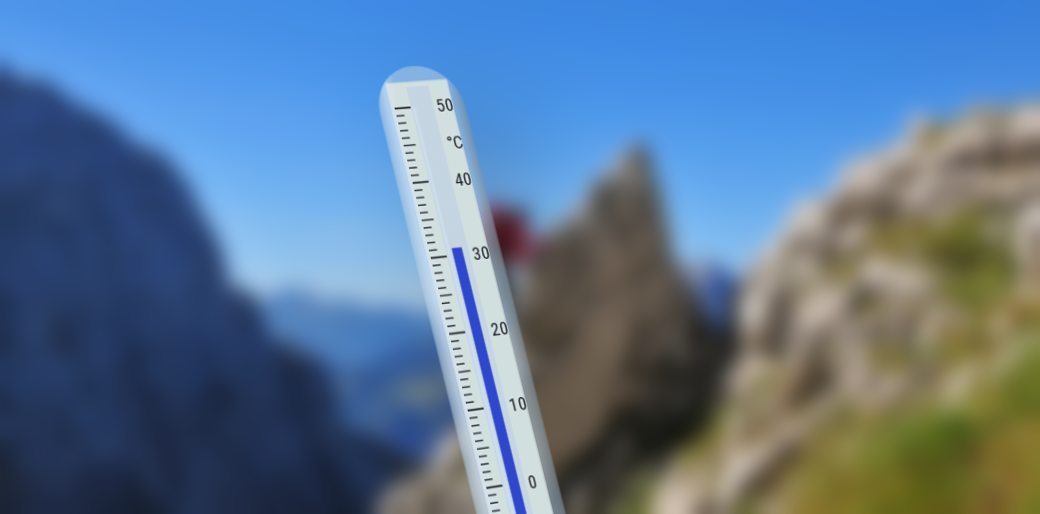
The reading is °C 31
